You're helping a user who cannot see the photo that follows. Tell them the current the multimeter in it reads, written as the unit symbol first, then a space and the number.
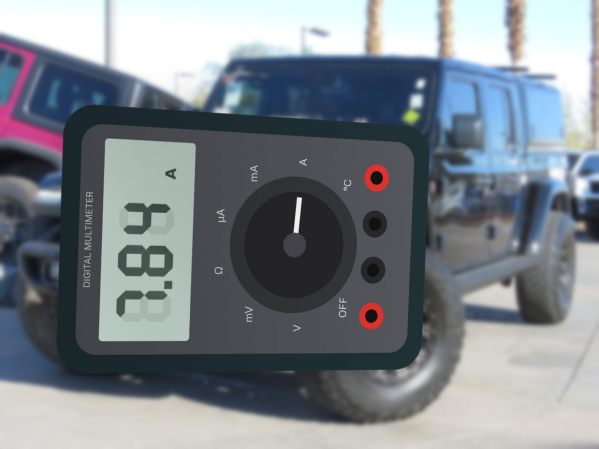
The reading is A 7.84
